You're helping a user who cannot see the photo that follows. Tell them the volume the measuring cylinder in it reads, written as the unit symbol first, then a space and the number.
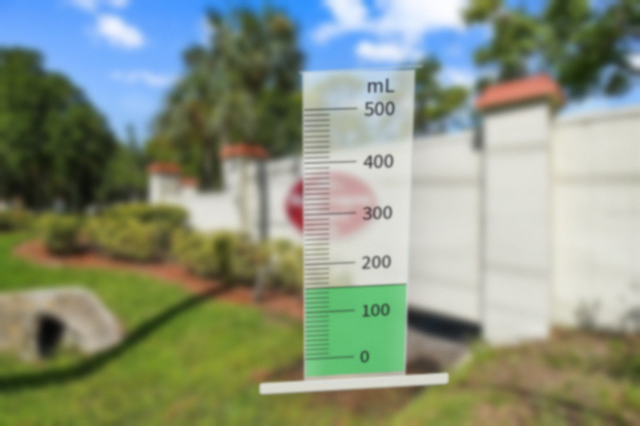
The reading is mL 150
